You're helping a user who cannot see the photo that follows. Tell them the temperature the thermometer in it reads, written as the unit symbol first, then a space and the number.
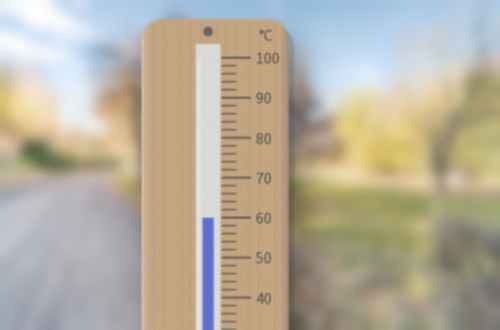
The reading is °C 60
